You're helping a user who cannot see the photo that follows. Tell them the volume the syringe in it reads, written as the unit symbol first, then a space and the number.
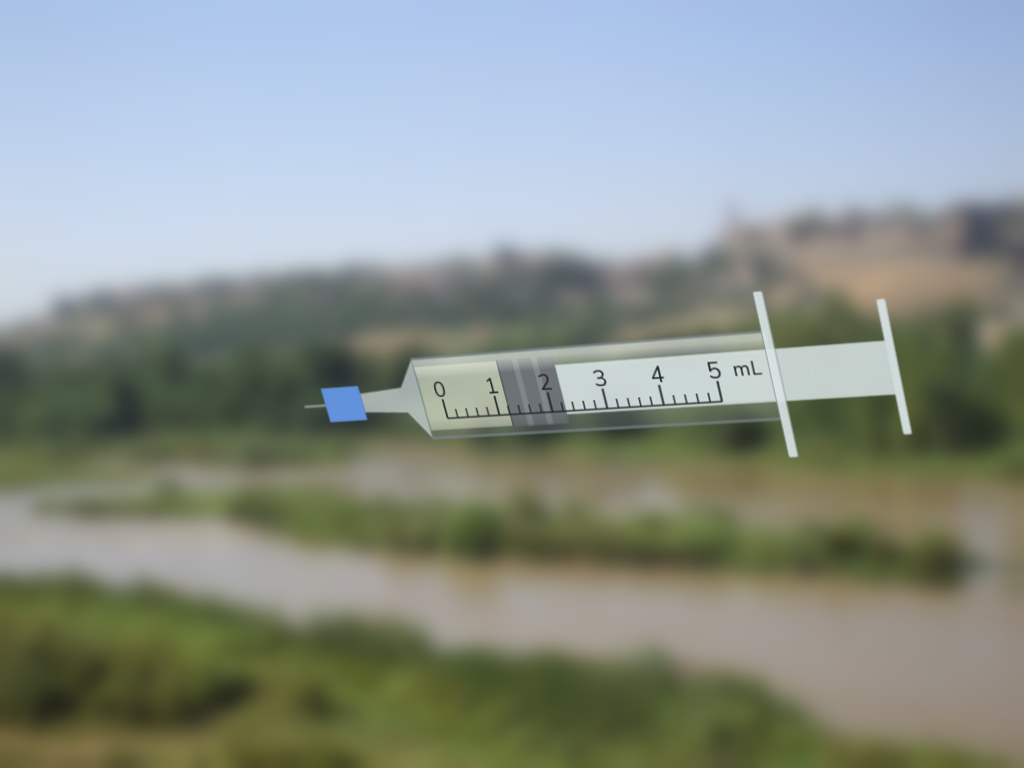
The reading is mL 1.2
